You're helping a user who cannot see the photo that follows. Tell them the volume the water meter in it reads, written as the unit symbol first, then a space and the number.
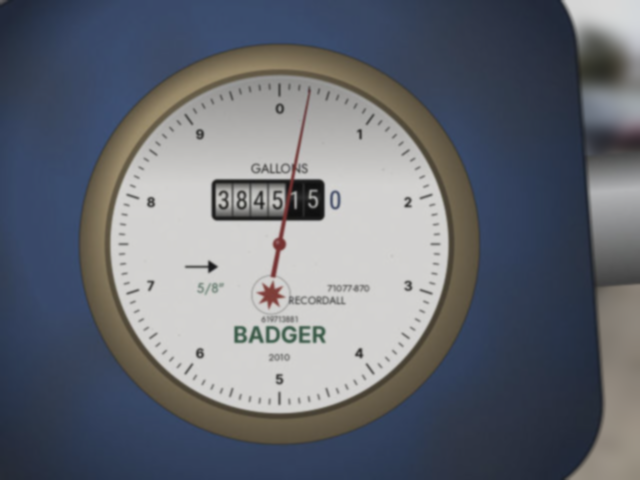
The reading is gal 3845150.3
